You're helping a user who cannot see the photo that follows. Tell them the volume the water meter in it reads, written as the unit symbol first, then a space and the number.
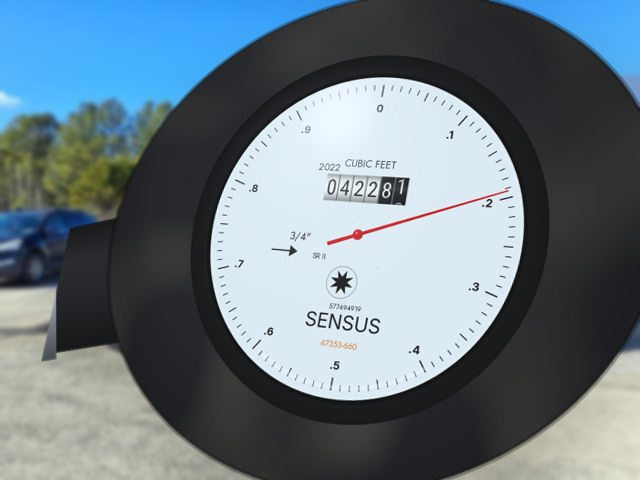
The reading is ft³ 42281.19
